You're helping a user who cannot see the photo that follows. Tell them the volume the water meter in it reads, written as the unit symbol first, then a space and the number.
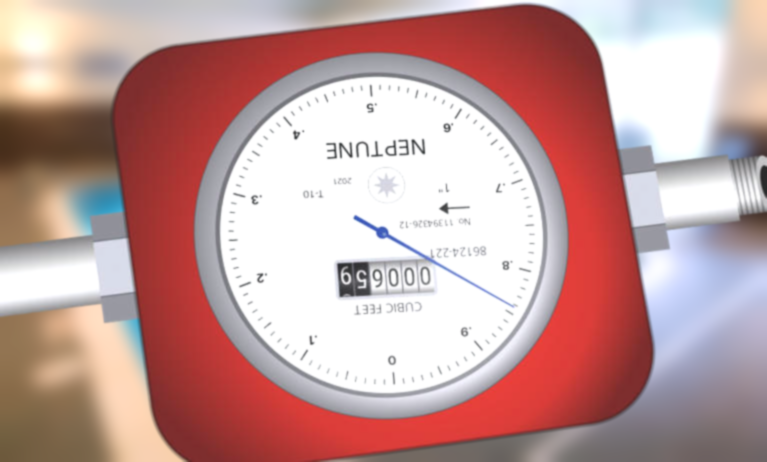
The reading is ft³ 658.84
